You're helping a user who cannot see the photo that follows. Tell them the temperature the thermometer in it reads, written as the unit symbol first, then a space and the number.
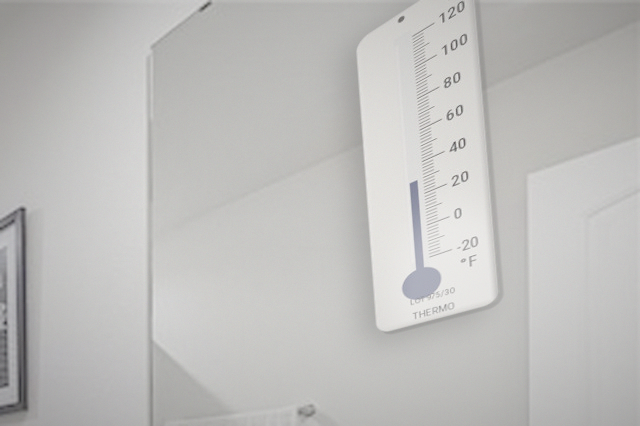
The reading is °F 30
